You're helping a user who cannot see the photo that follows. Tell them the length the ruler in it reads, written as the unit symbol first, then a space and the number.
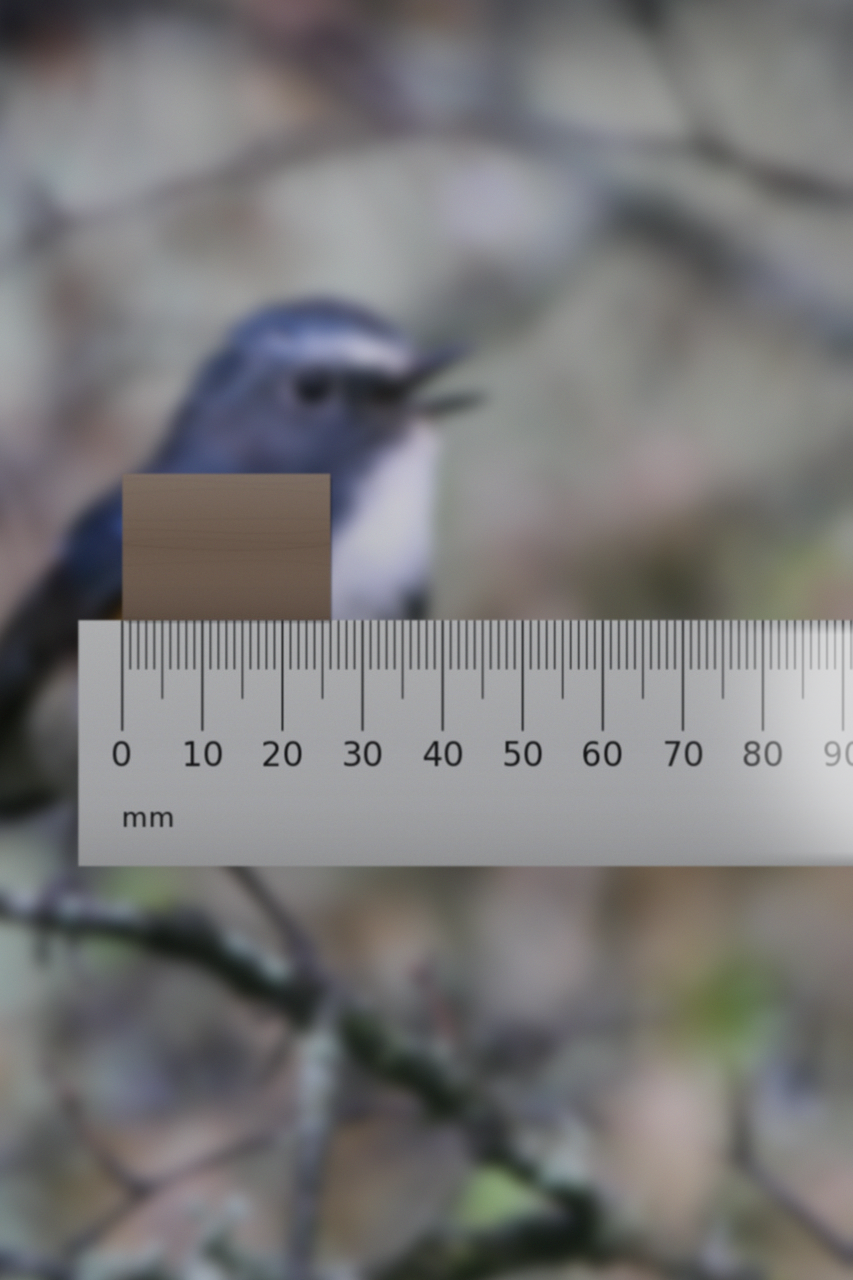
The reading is mm 26
